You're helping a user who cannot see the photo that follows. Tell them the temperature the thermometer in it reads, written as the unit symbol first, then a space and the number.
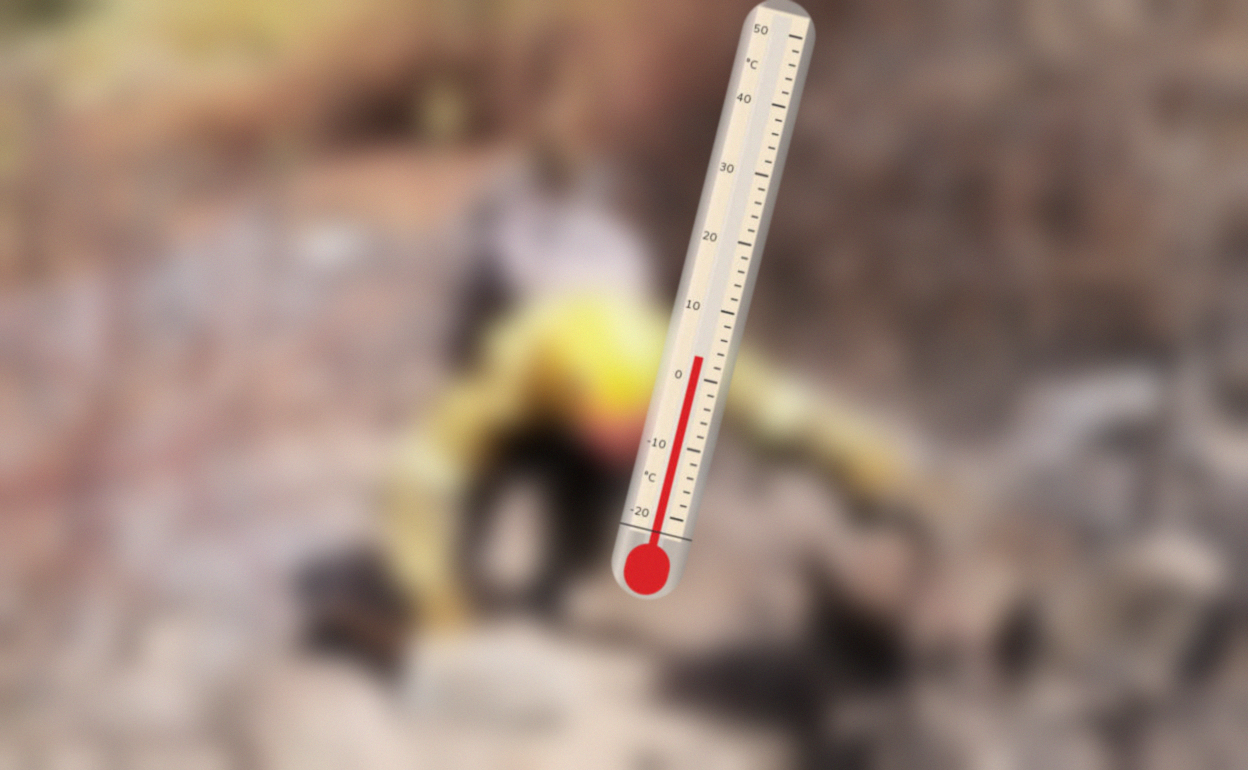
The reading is °C 3
